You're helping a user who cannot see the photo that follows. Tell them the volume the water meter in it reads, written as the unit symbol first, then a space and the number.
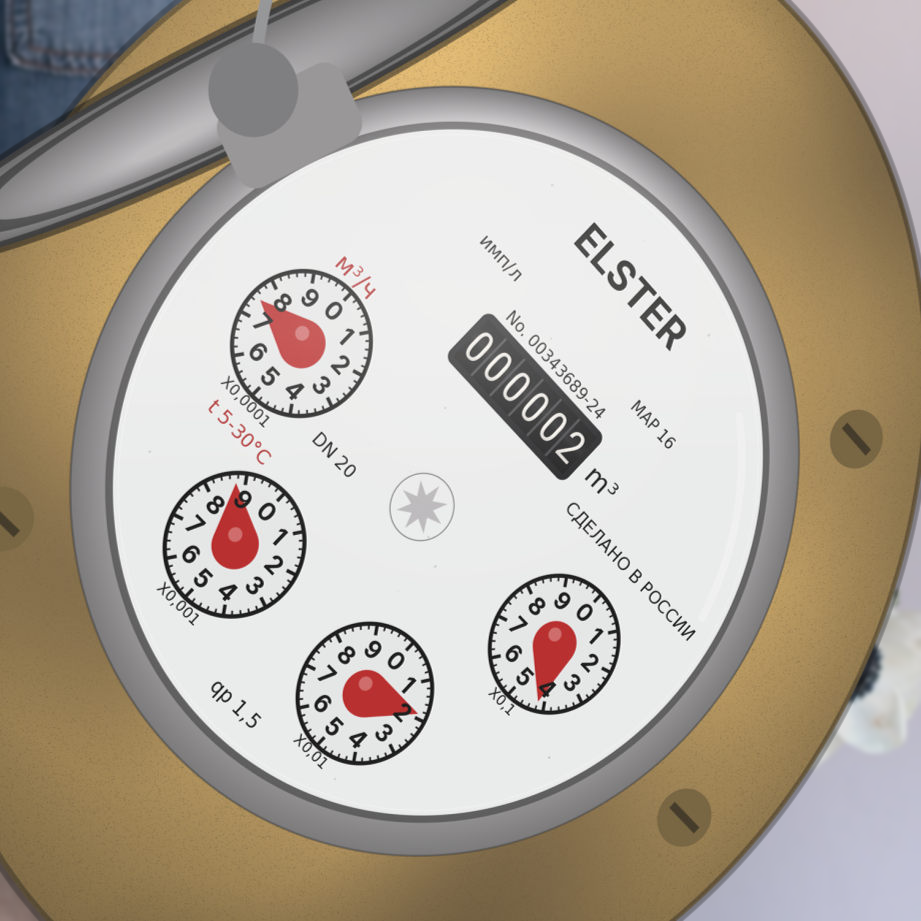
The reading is m³ 2.4187
